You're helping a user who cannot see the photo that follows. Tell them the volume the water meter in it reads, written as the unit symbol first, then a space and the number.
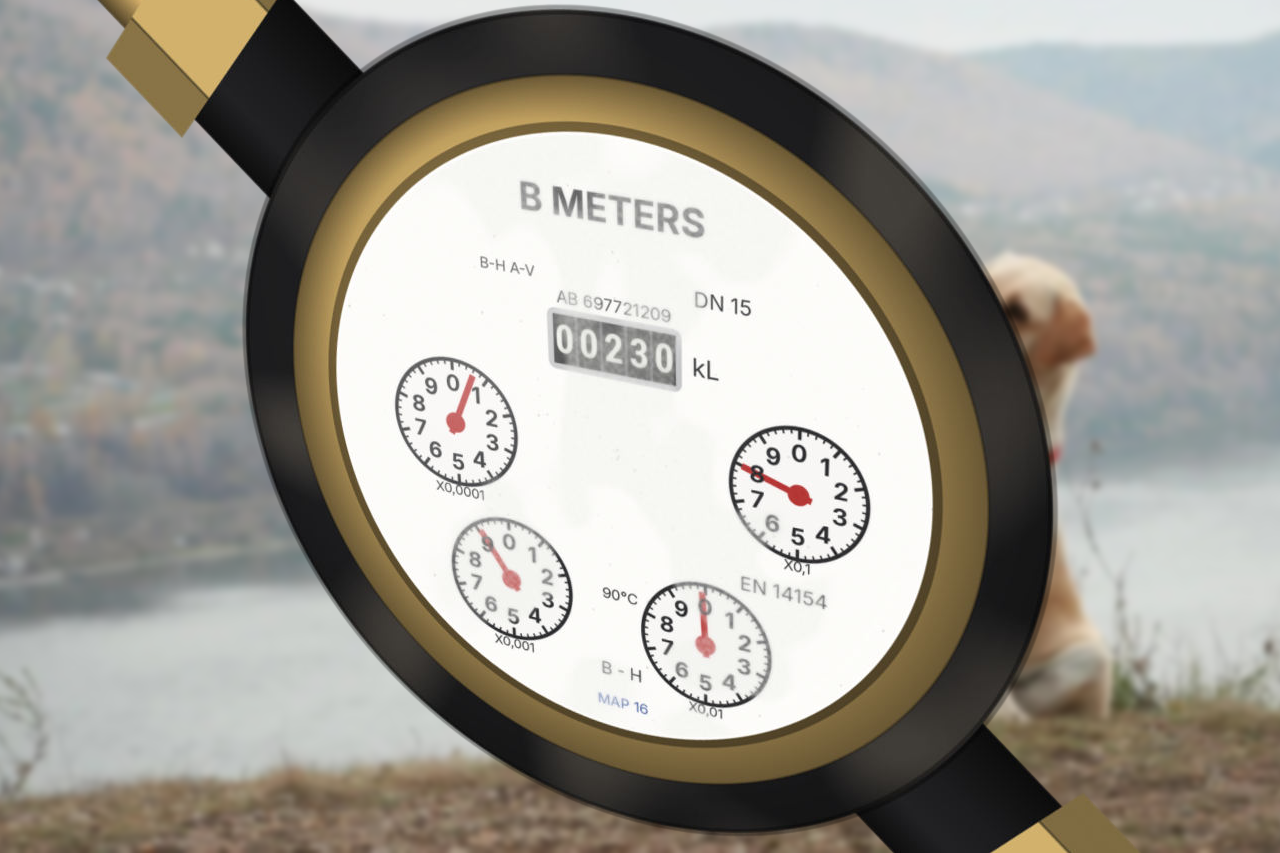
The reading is kL 230.7990
